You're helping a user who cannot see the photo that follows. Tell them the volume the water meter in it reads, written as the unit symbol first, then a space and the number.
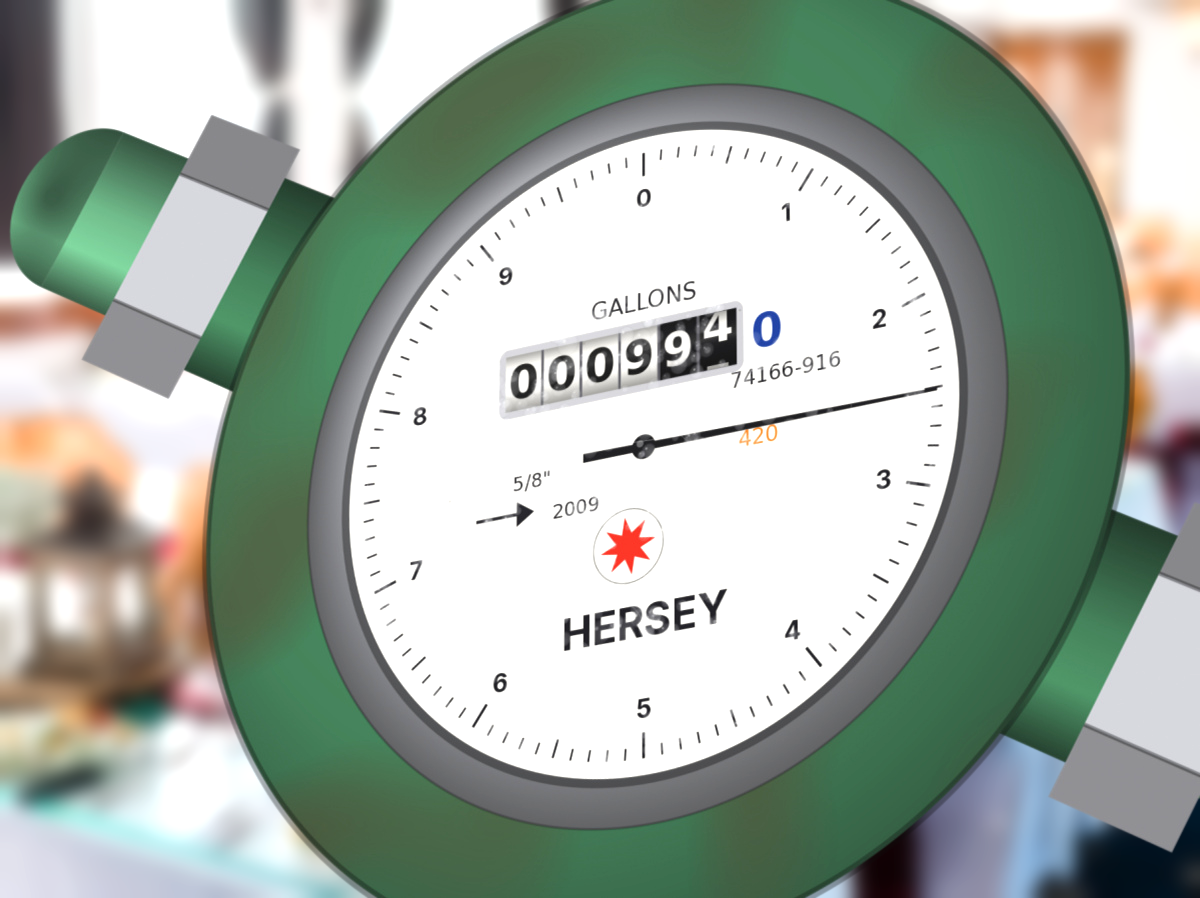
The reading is gal 9942.5
